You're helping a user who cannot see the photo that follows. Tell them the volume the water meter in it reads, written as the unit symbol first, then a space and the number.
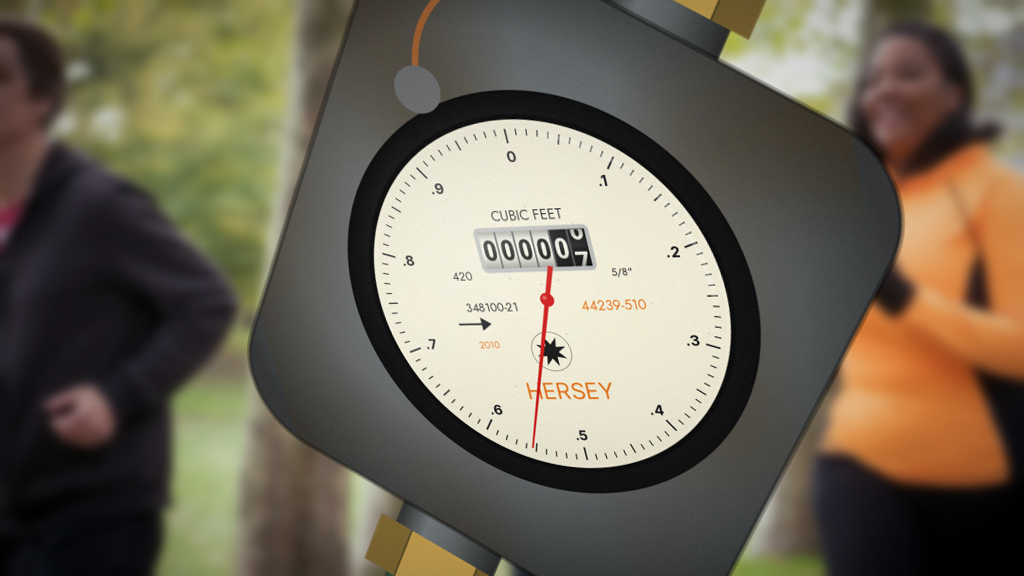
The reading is ft³ 6.55
